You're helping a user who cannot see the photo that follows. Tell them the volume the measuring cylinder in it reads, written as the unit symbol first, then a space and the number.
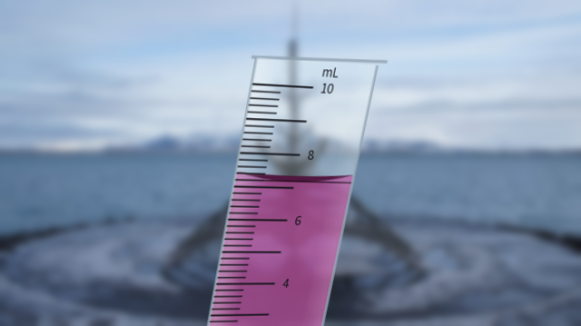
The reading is mL 7.2
